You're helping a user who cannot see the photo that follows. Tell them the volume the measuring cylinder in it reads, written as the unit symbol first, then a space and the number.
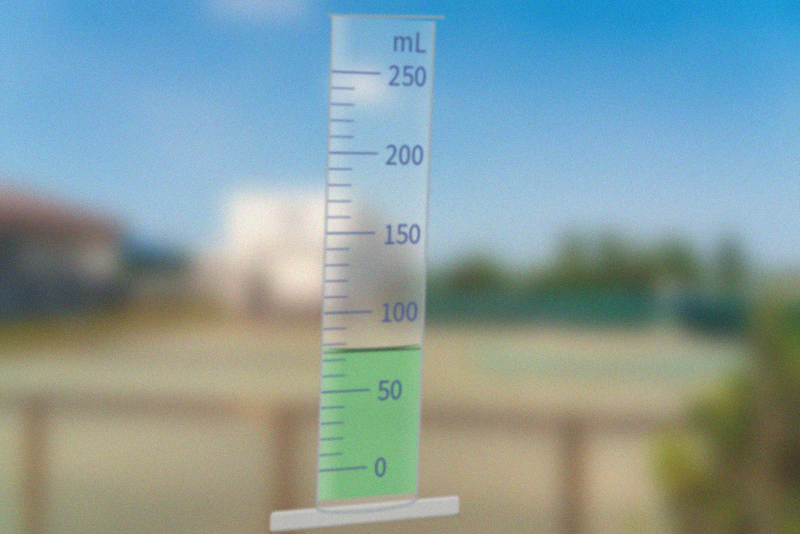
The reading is mL 75
